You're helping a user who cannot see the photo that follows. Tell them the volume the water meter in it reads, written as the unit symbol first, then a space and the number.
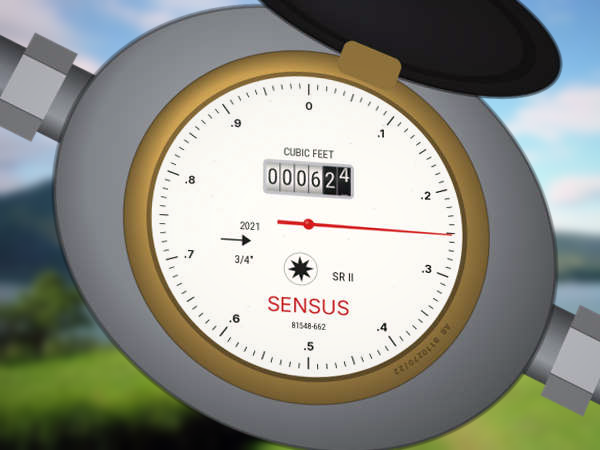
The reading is ft³ 624.25
